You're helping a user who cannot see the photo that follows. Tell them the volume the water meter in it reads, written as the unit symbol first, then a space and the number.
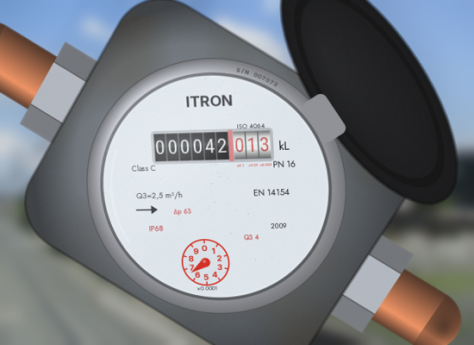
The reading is kL 42.0136
